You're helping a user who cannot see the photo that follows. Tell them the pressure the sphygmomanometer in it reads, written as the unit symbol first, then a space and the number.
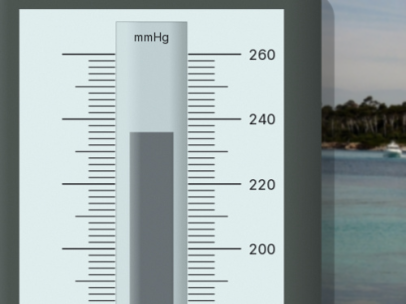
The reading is mmHg 236
